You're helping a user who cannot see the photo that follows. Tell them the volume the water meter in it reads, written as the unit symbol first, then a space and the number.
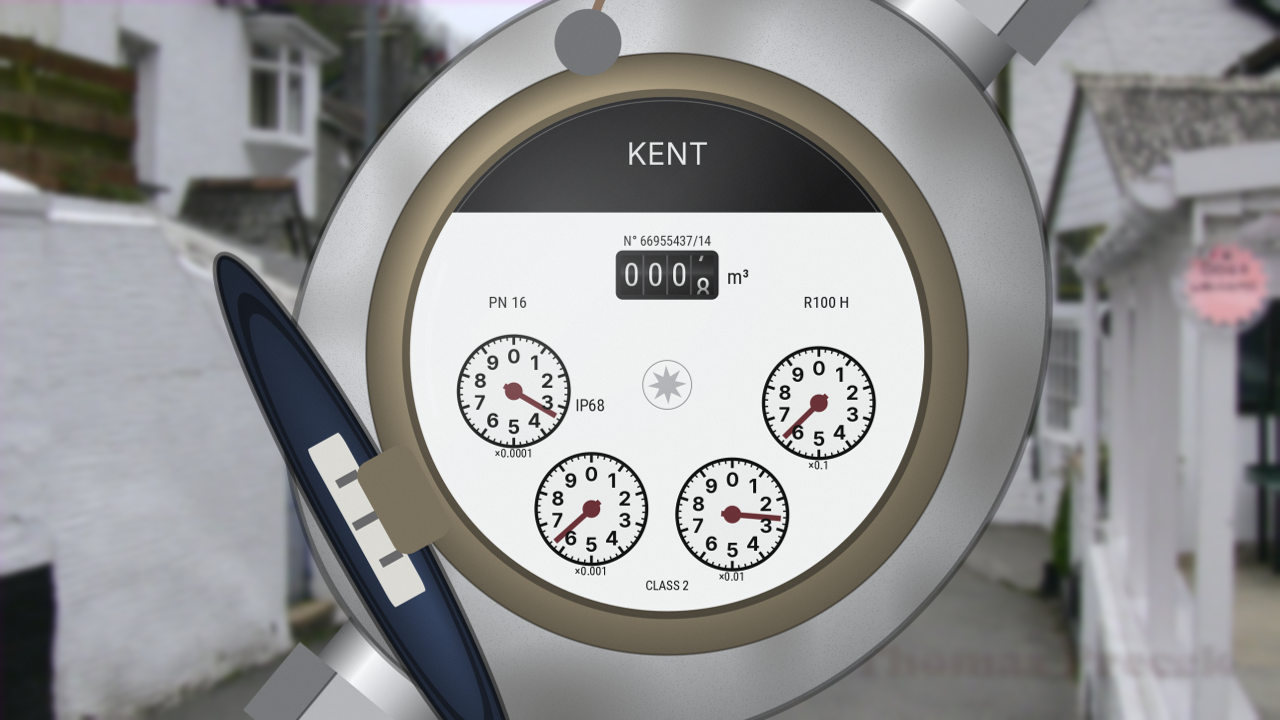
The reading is m³ 7.6263
